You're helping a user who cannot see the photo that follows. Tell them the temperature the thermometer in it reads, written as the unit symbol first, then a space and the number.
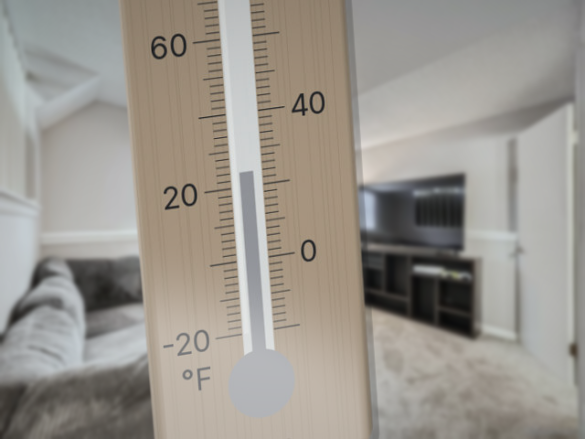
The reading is °F 24
